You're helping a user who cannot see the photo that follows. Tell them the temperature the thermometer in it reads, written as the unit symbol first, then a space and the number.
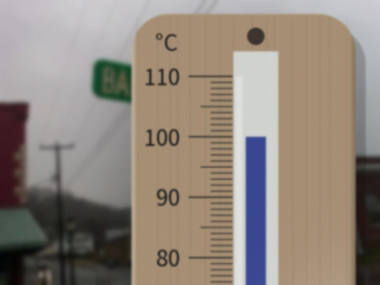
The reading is °C 100
